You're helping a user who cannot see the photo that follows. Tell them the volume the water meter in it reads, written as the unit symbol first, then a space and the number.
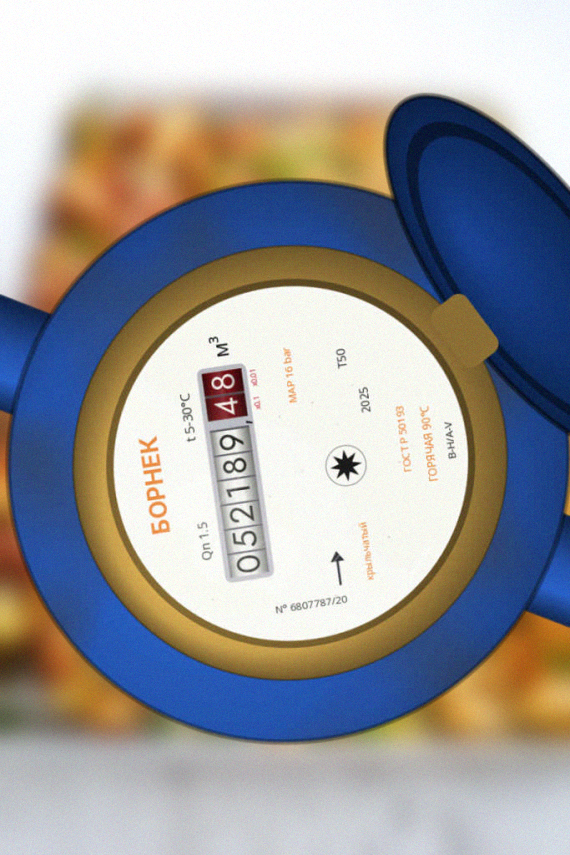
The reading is m³ 52189.48
